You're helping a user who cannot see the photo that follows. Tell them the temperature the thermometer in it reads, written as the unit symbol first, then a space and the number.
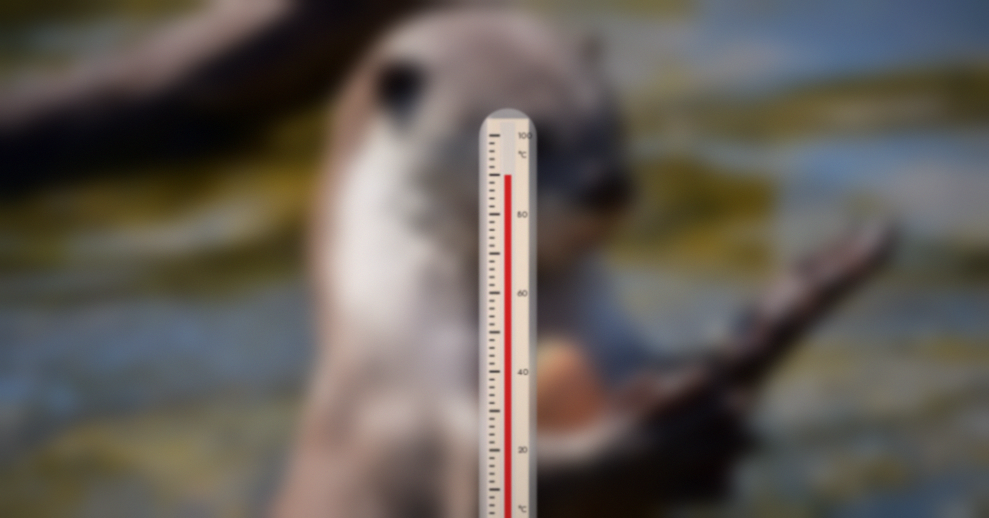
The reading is °C 90
